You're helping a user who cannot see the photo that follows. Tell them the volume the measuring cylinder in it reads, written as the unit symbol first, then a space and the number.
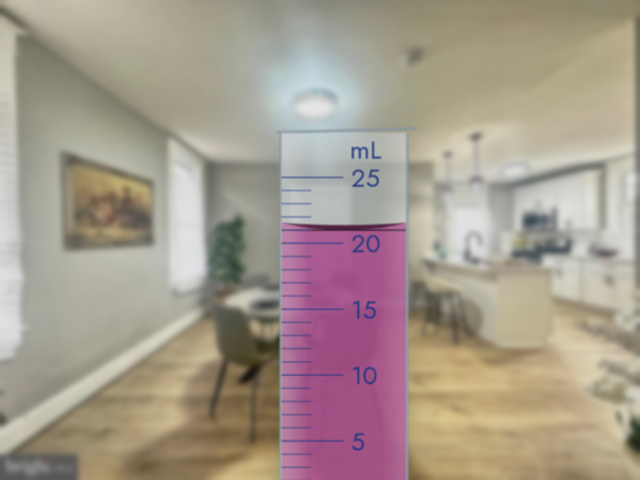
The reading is mL 21
